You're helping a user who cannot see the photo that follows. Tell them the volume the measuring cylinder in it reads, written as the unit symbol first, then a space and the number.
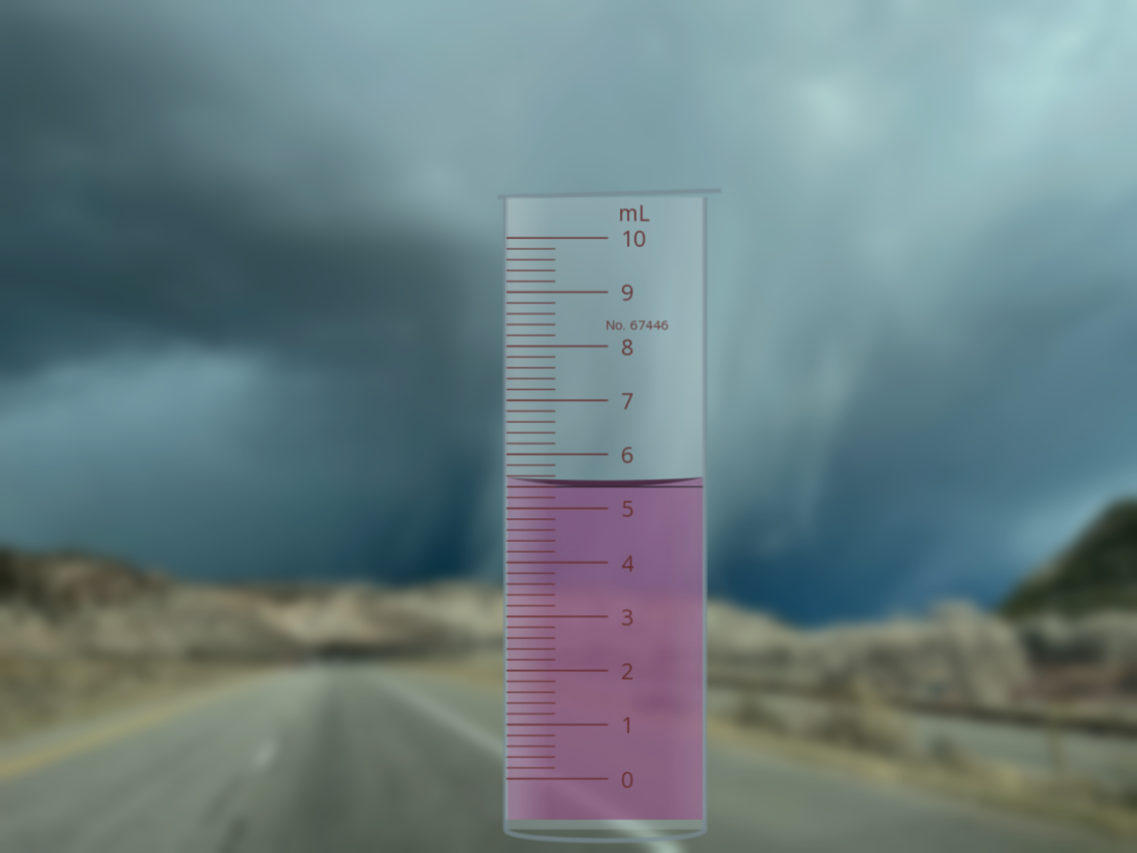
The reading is mL 5.4
